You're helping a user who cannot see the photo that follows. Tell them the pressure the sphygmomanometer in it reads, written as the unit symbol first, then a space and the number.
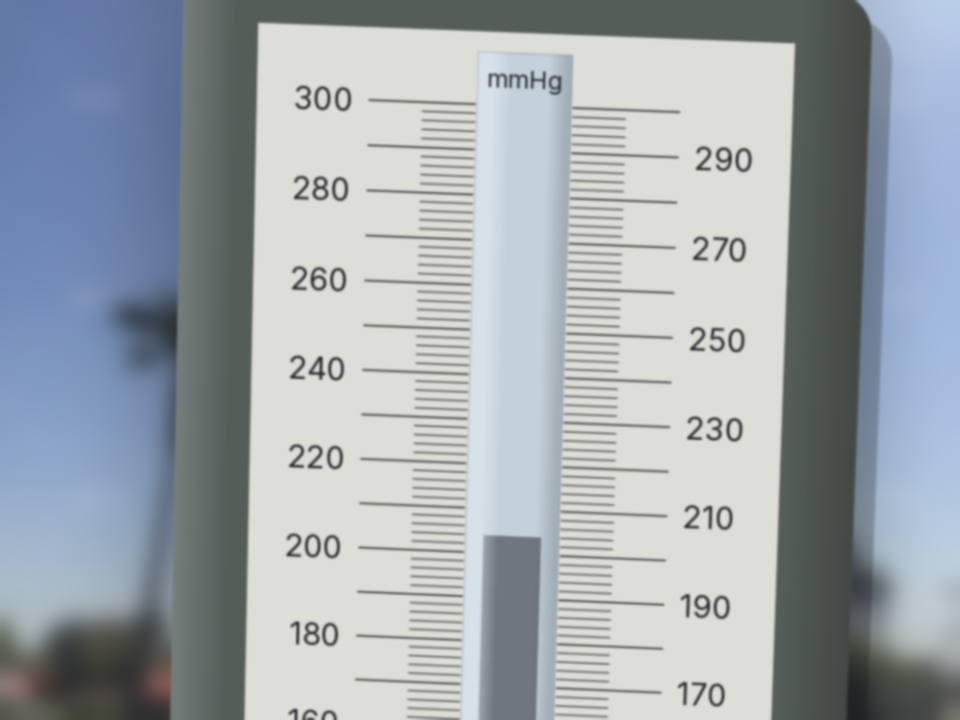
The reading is mmHg 204
